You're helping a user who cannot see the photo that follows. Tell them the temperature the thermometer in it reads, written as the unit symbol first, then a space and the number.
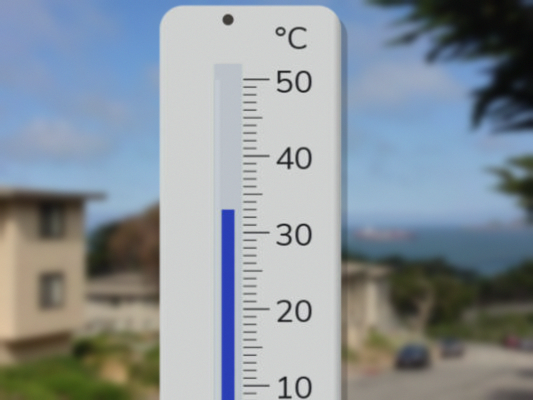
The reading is °C 33
